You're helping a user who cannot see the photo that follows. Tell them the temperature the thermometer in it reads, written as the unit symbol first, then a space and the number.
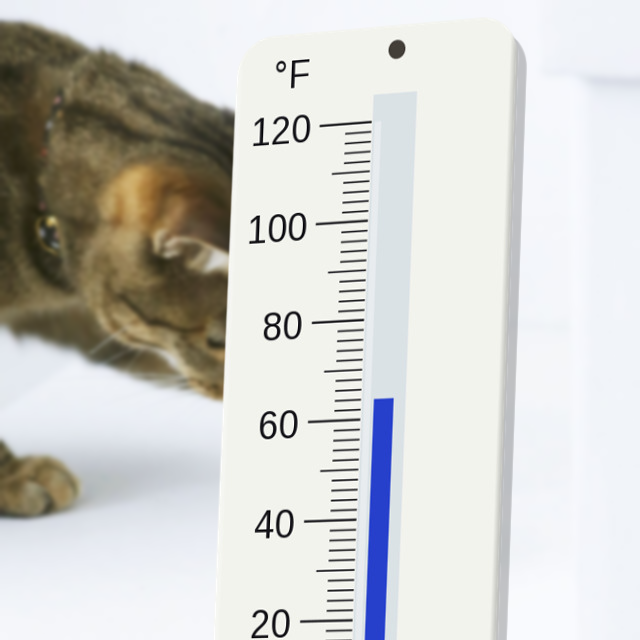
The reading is °F 64
